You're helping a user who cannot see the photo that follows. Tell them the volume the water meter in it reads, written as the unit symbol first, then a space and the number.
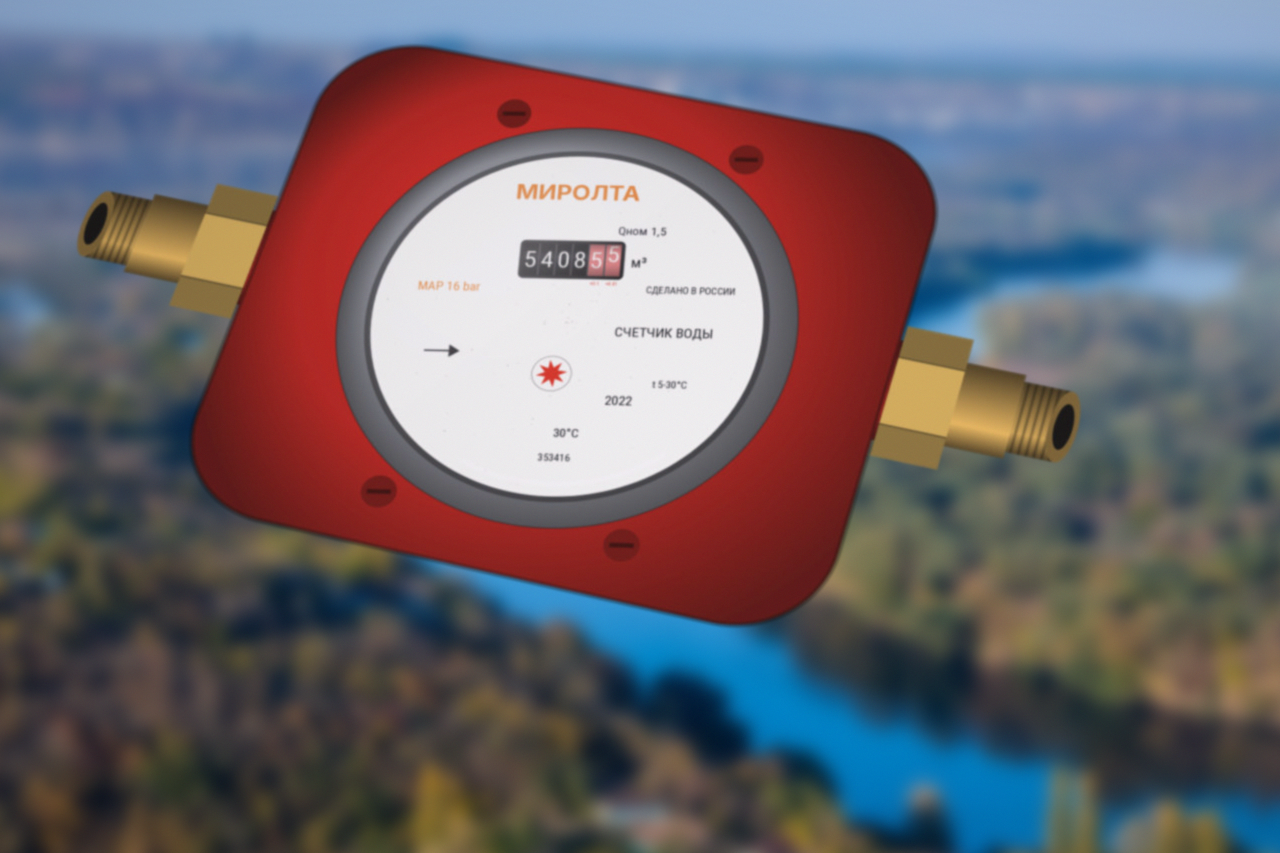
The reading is m³ 5408.55
